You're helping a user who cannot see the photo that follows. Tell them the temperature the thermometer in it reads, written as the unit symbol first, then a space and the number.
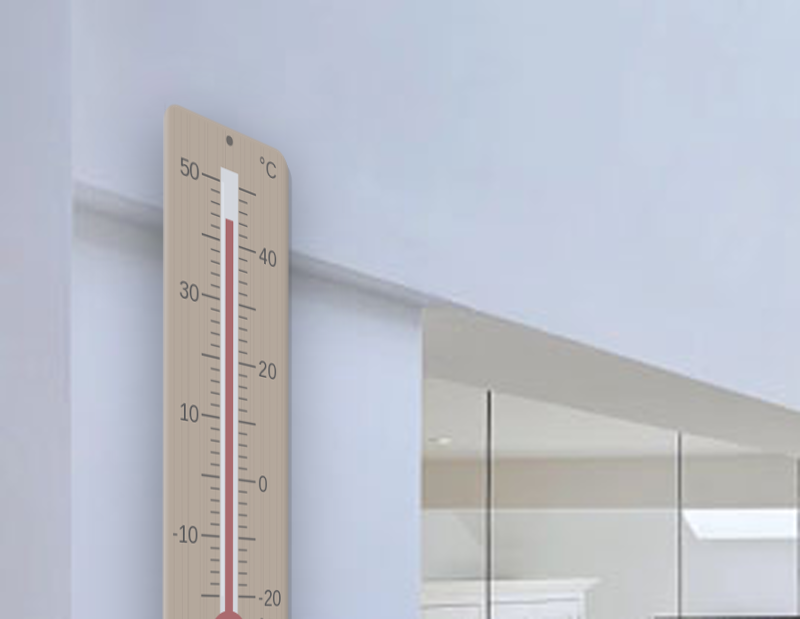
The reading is °C 44
